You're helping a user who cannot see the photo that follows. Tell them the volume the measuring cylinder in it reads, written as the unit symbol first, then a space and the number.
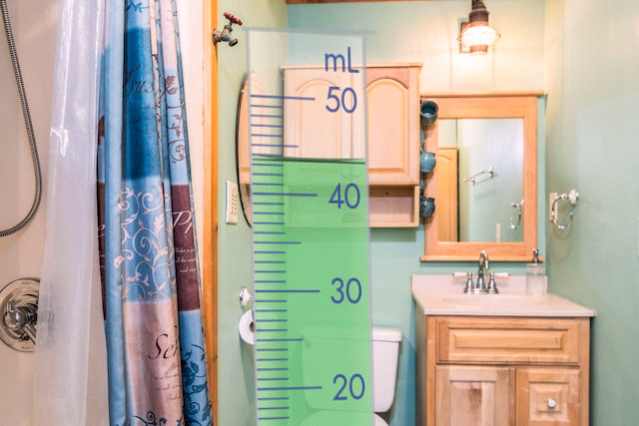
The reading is mL 43.5
